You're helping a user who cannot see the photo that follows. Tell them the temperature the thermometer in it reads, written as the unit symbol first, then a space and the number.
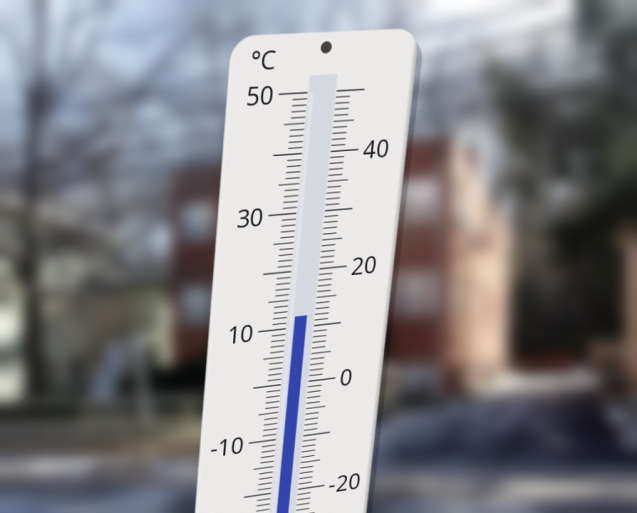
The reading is °C 12
